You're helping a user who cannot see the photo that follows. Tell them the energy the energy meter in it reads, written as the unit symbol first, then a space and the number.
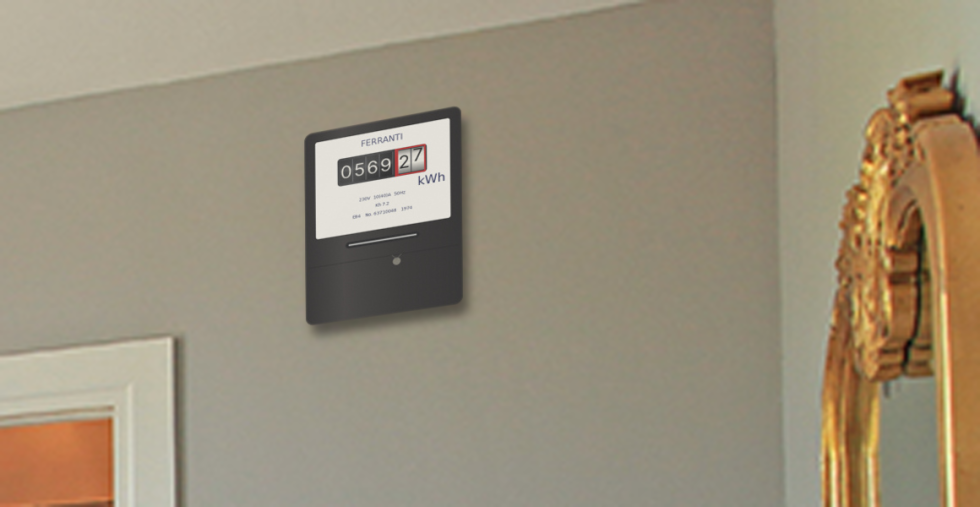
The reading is kWh 569.27
